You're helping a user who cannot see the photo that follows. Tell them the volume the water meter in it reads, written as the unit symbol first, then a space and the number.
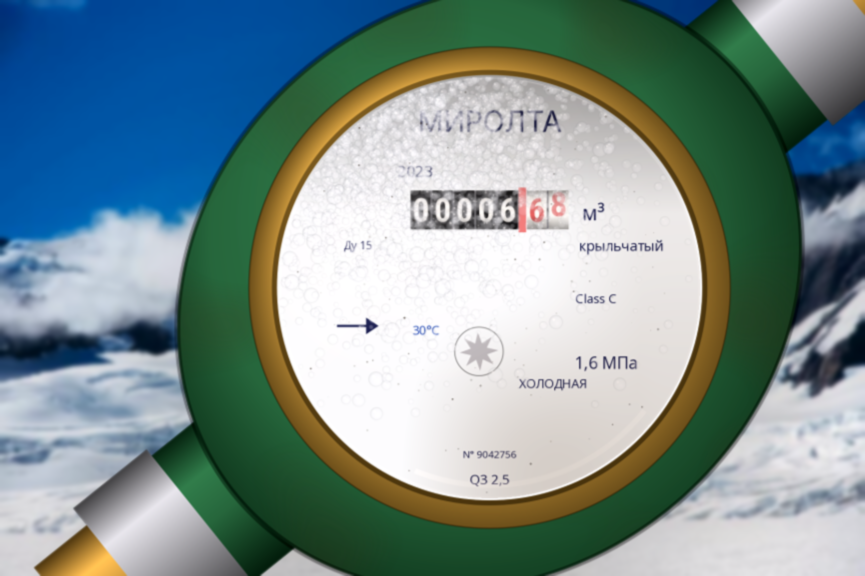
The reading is m³ 6.68
